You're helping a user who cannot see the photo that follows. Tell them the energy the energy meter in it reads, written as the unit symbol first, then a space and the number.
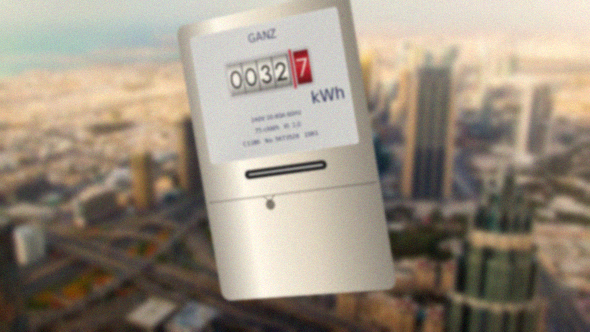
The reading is kWh 32.7
